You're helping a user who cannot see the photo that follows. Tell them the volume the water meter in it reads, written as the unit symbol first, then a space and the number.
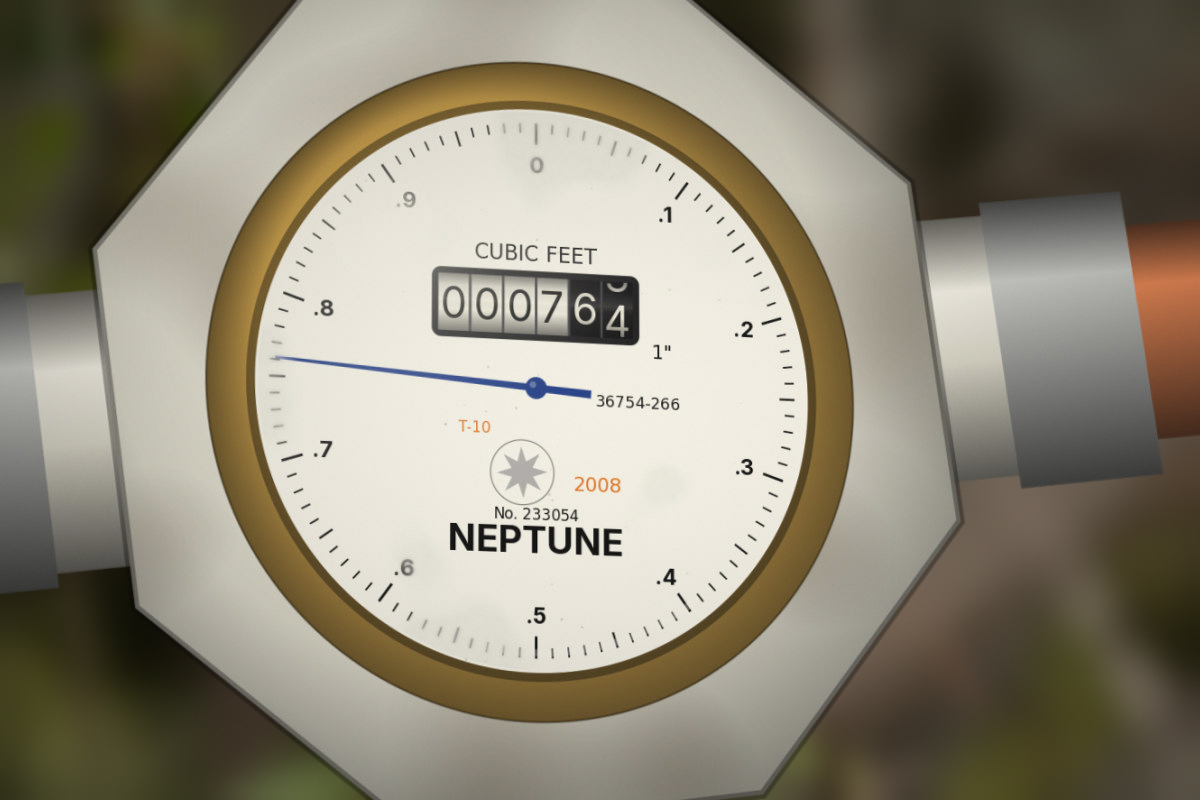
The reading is ft³ 763.76
